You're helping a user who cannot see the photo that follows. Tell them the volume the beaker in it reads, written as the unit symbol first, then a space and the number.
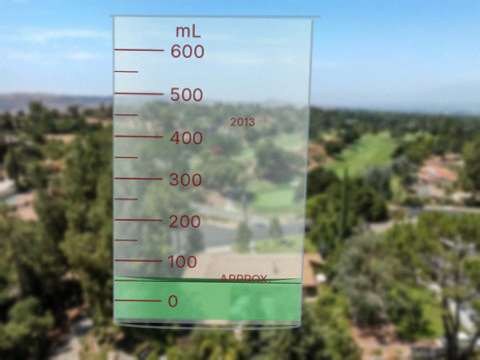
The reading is mL 50
